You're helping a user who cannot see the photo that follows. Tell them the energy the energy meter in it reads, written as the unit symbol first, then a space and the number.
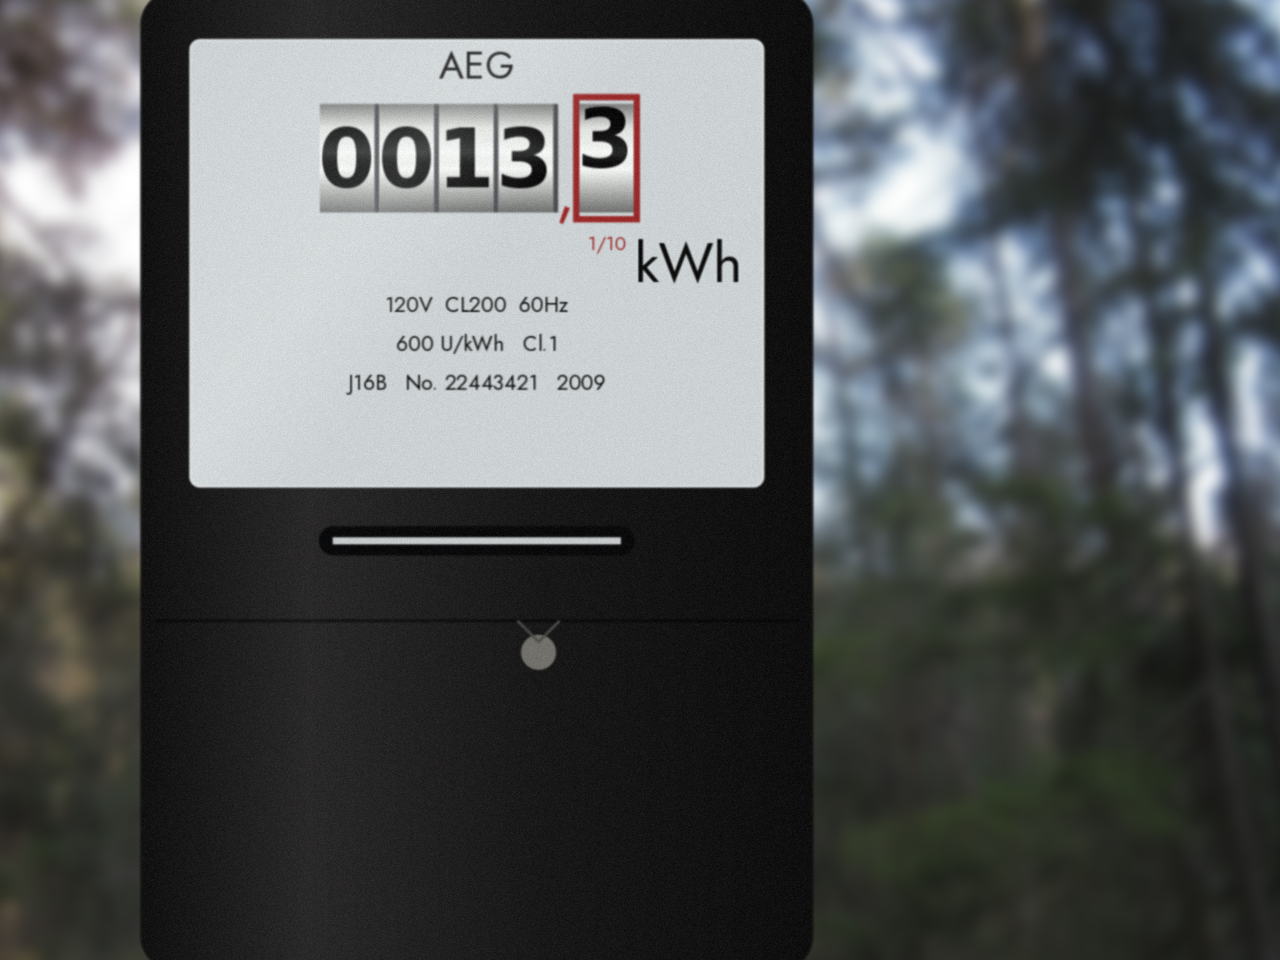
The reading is kWh 13.3
